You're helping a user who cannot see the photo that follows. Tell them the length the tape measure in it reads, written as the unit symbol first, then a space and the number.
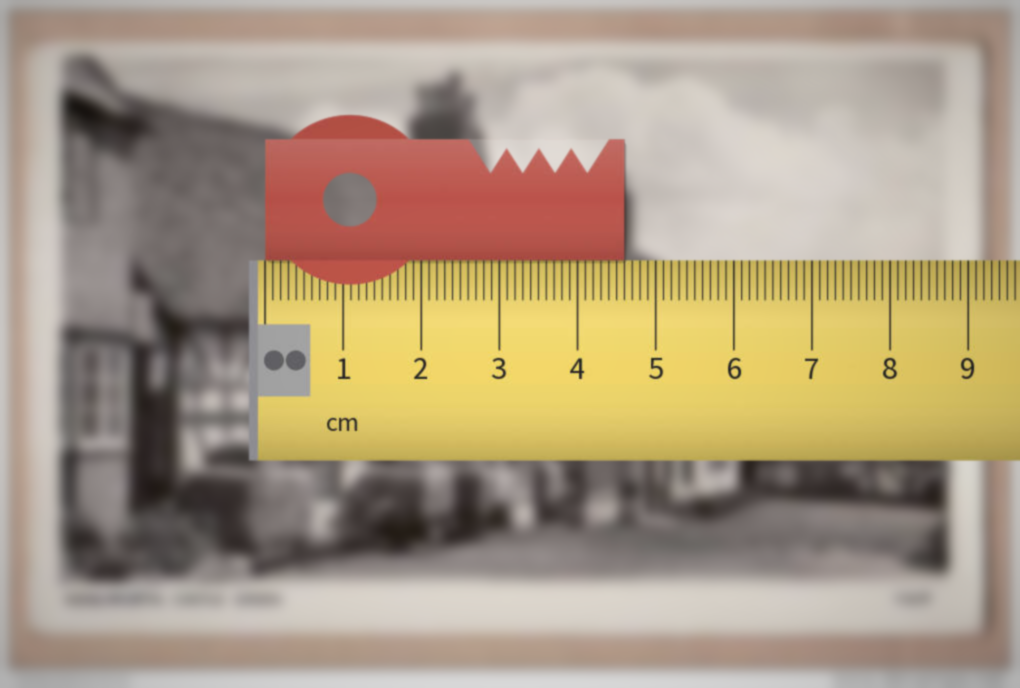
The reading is cm 4.6
